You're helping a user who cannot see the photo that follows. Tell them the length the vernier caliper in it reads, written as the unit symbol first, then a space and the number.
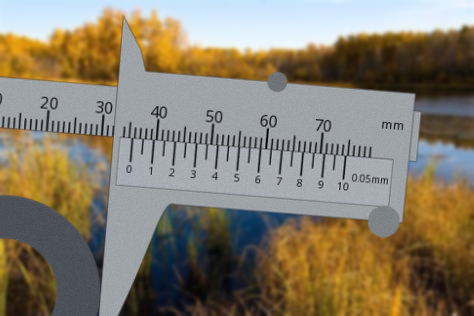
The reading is mm 35.6
